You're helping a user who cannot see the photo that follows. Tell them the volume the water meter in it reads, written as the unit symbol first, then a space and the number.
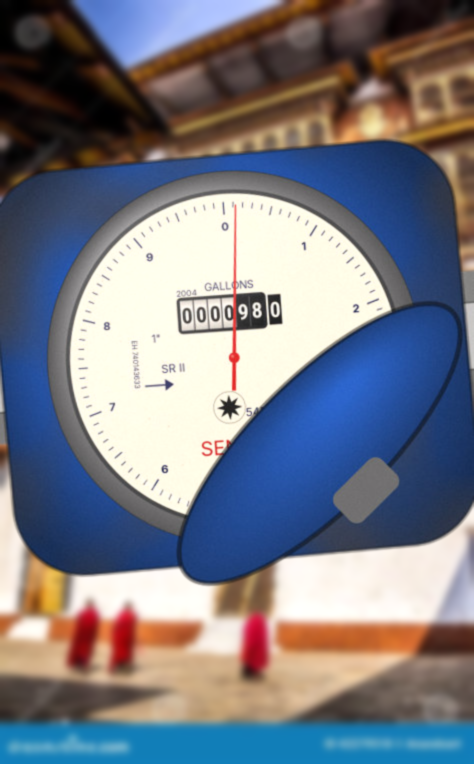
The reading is gal 980.1
